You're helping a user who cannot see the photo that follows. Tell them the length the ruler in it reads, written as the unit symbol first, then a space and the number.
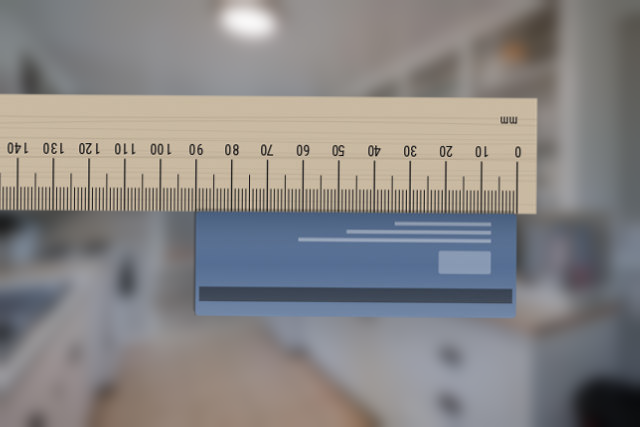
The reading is mm 90
